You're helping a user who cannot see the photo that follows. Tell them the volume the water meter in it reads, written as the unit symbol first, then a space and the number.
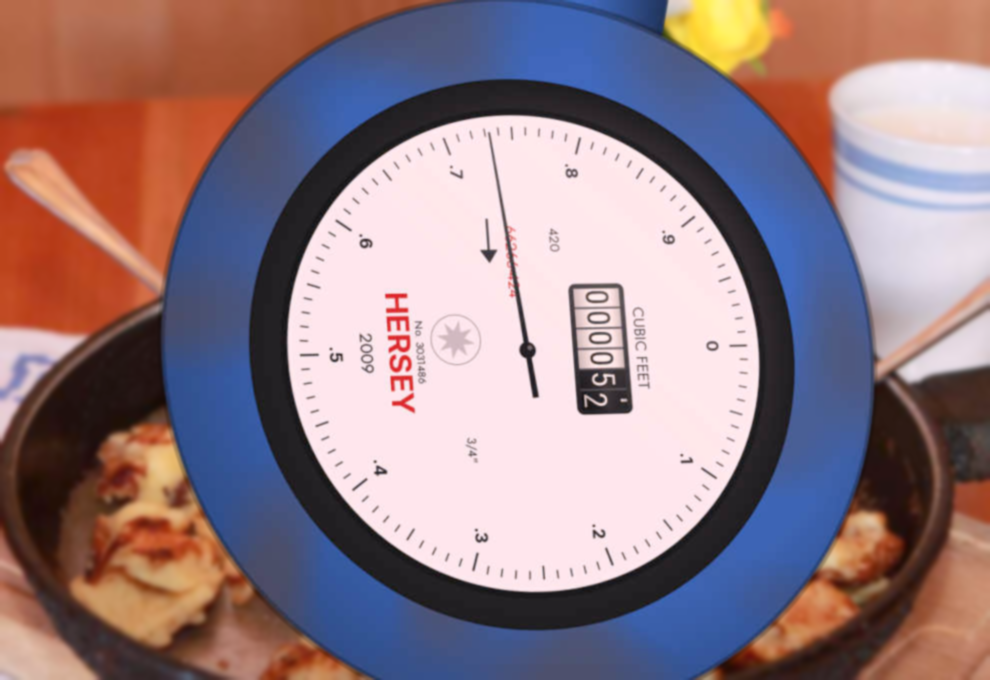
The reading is ft³ 51.73
